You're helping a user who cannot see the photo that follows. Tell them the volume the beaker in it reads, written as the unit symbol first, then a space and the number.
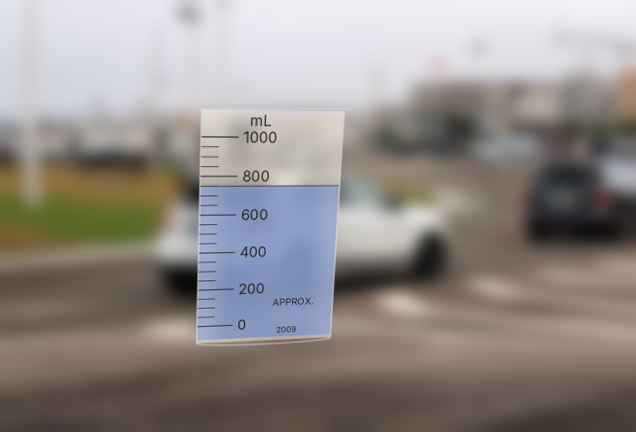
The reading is mL 750
